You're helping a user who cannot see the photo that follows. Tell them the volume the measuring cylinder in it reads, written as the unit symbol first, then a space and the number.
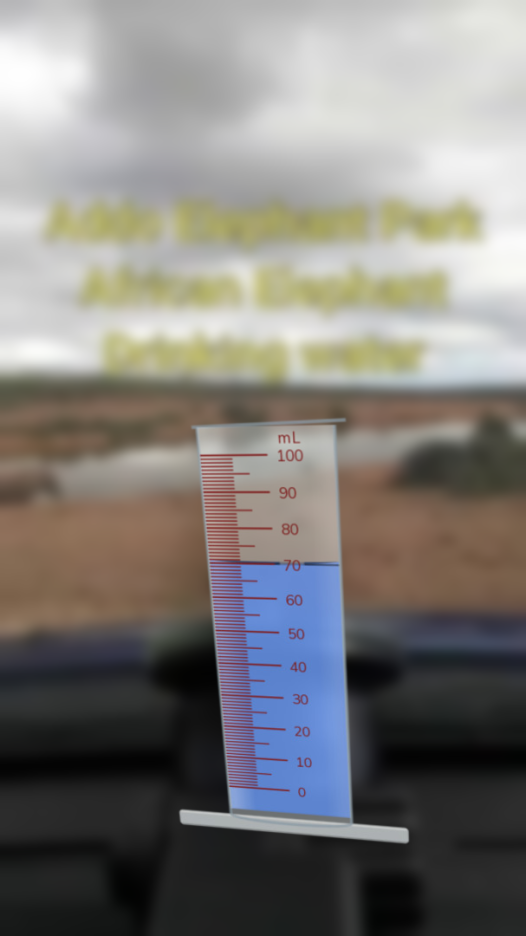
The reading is mL 70
